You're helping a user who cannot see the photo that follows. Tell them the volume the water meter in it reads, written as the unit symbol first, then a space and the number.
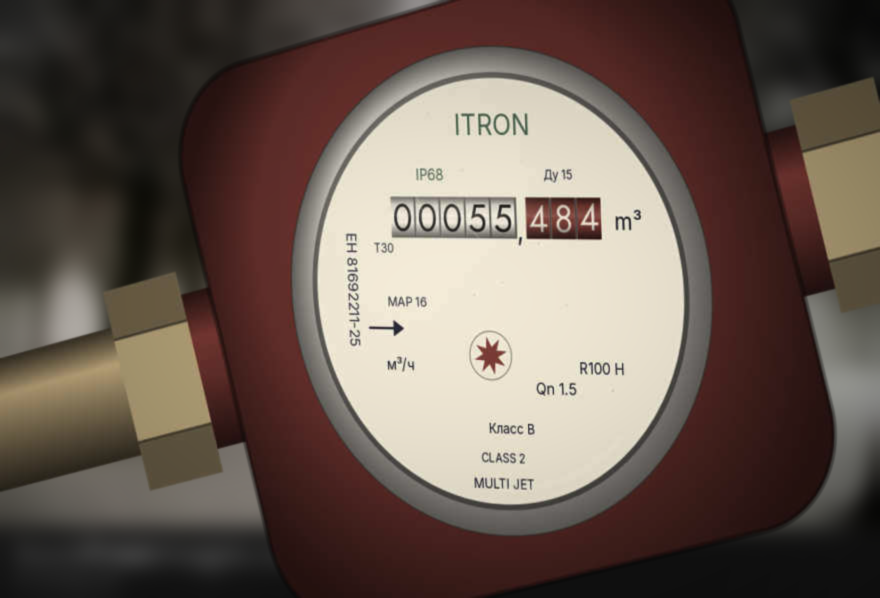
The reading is m³ 55.484
